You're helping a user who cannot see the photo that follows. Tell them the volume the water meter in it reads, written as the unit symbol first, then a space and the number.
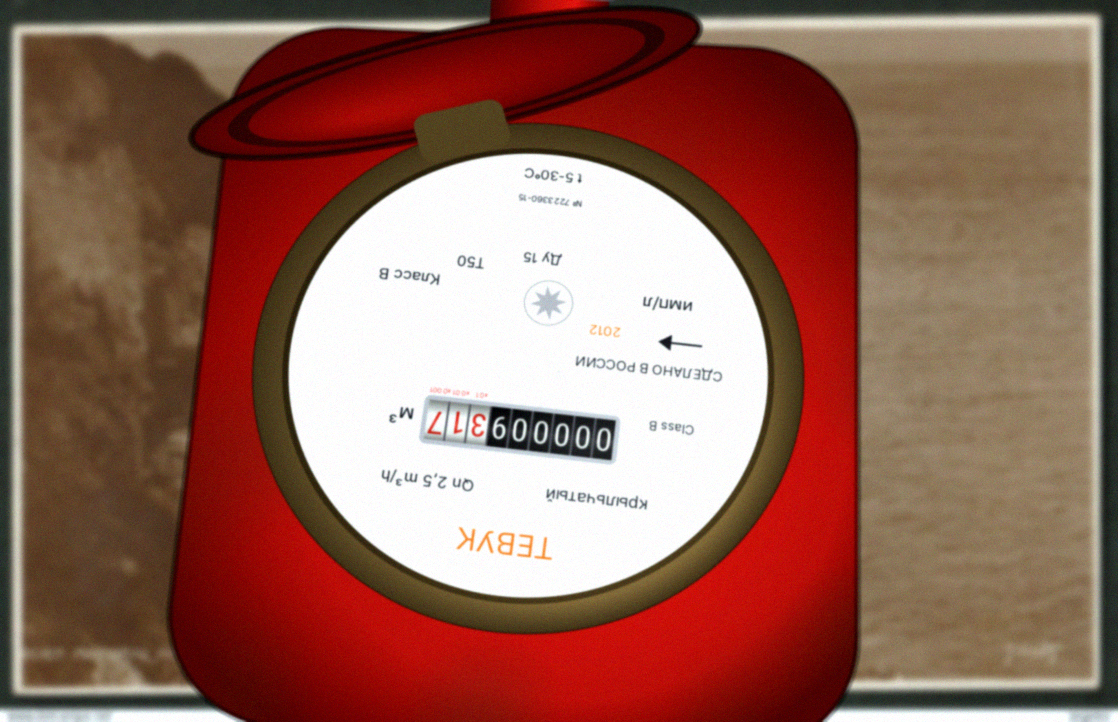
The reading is m³ 9.317
